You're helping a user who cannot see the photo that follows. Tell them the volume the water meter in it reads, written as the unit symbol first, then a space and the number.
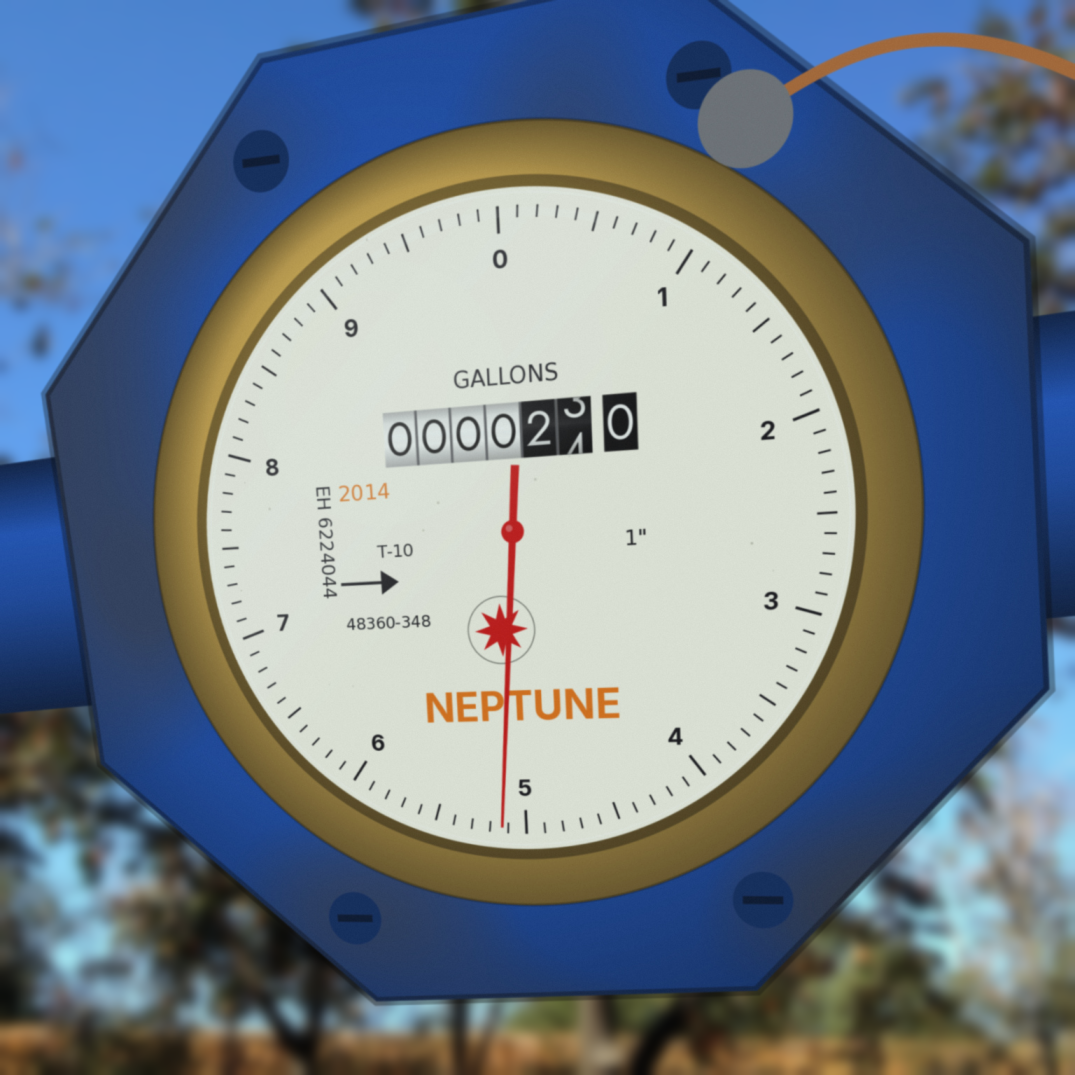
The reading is gal 235.1
